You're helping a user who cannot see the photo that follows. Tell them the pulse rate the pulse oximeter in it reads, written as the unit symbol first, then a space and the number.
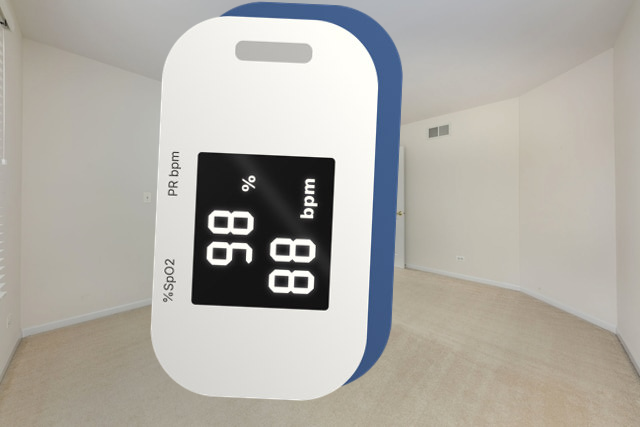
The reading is bpm 88
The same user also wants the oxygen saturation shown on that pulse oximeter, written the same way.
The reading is % 98
